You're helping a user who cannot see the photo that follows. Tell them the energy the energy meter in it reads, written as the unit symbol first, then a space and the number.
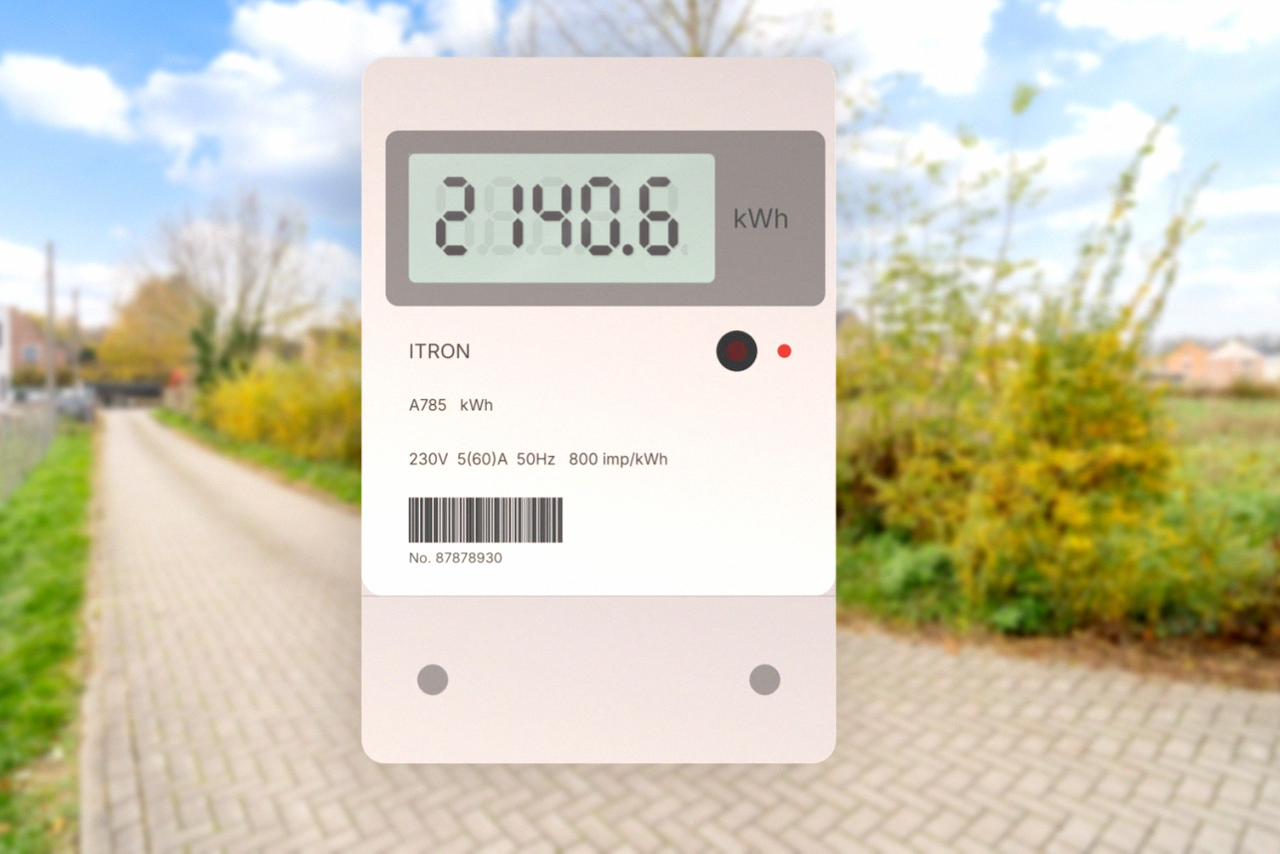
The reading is kWh 2140.6
